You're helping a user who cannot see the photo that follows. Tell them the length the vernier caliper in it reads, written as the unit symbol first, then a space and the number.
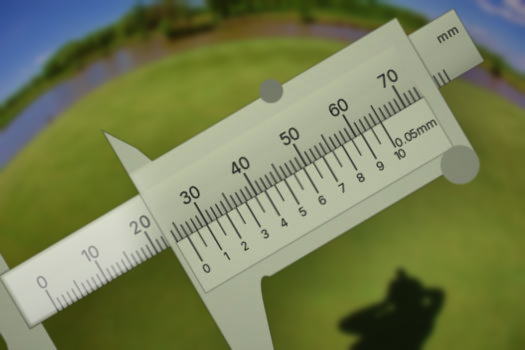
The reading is mm 26.0
